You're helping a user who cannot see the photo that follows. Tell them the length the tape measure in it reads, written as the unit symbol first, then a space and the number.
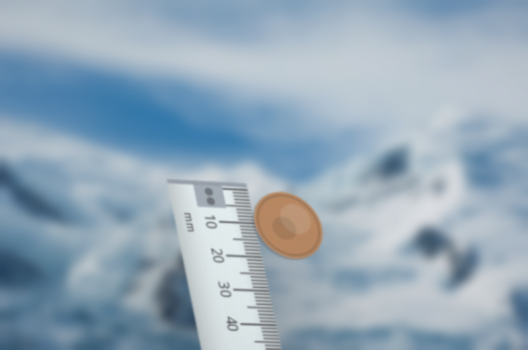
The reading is mm 20
